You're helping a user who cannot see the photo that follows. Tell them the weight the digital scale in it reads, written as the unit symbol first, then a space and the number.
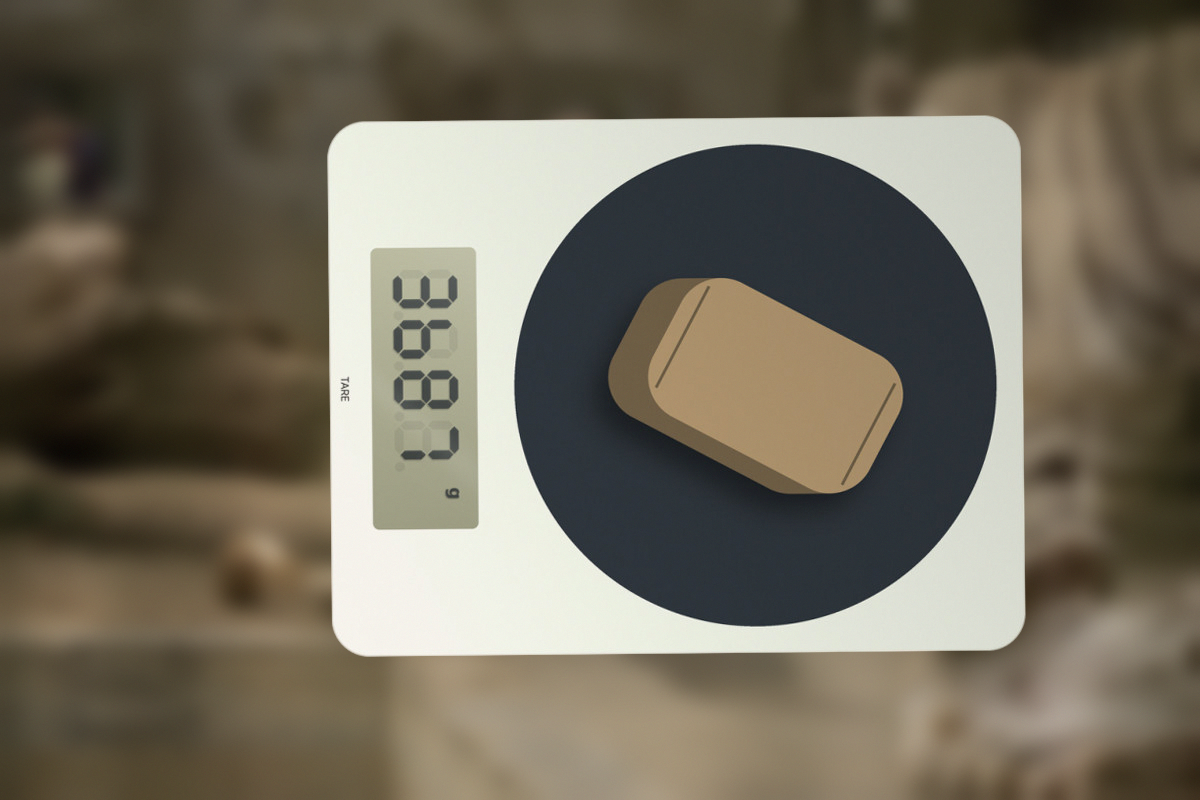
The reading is g 3687
